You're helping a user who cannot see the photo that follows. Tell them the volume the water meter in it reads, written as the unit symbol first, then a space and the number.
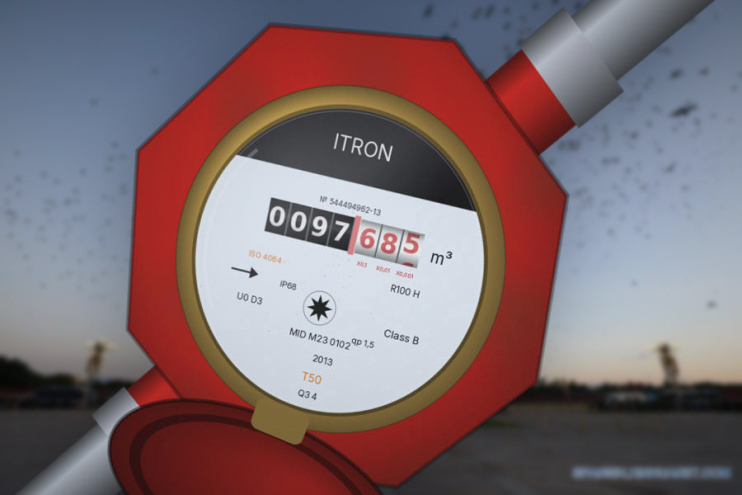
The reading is m³ 97.685
